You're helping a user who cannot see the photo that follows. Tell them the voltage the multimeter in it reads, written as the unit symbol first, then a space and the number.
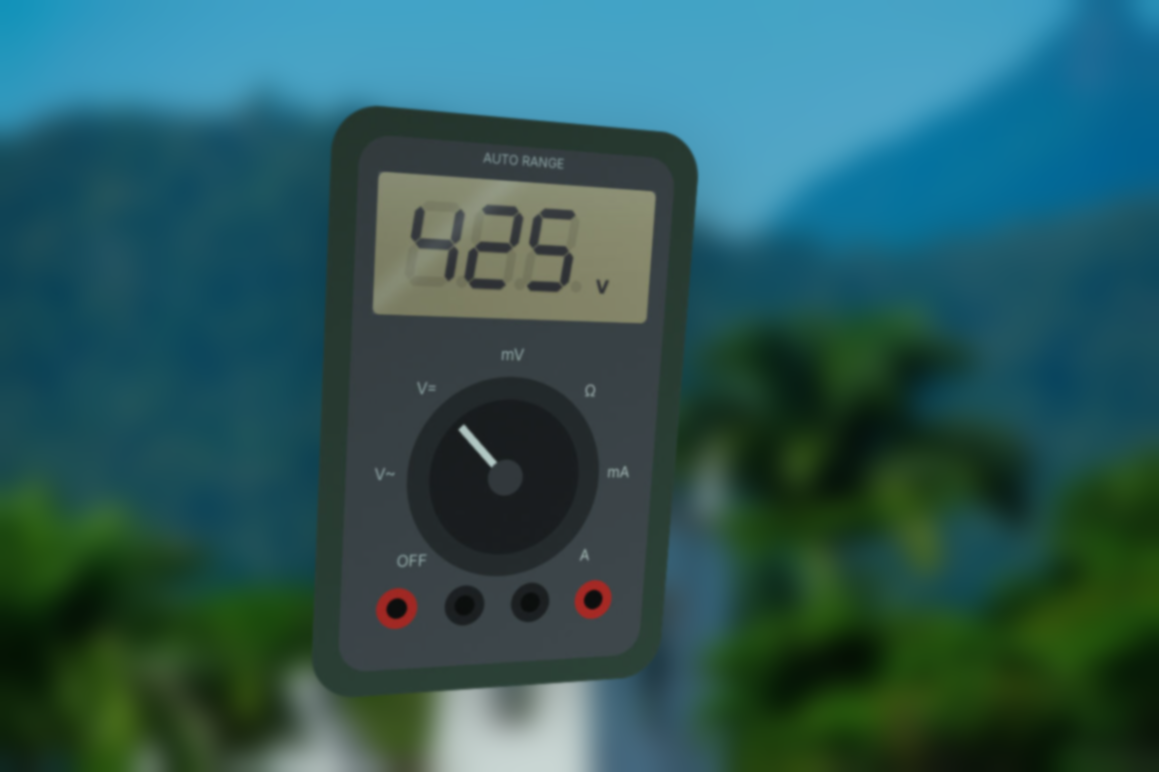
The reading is V 425
